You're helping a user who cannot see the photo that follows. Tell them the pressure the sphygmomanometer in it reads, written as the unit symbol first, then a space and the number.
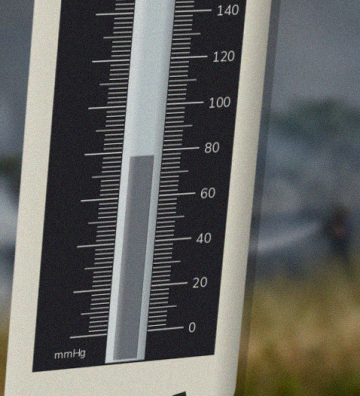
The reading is mmHg 78
